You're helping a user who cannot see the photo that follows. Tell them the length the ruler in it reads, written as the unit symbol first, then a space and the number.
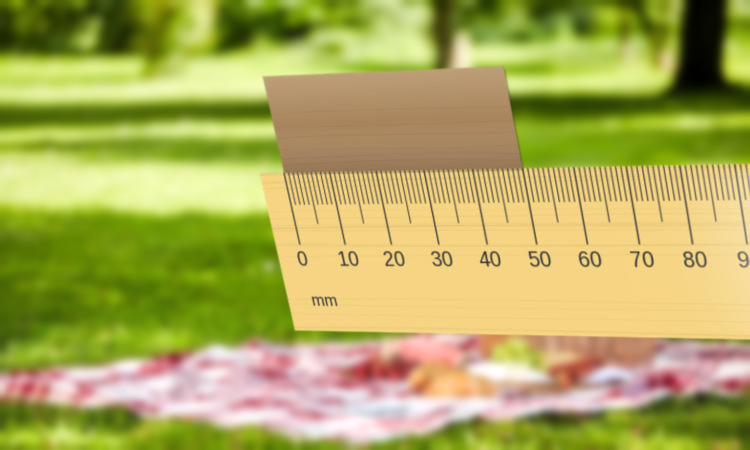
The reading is mm 50
